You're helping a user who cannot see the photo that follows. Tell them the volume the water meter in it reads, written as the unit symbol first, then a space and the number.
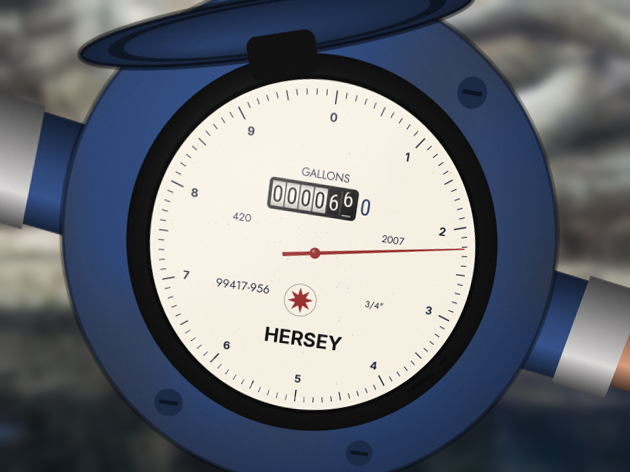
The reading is gal 662.2
